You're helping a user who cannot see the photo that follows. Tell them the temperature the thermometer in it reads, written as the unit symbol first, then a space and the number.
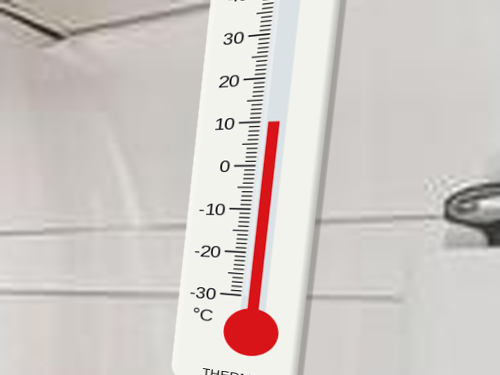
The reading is °C 10
